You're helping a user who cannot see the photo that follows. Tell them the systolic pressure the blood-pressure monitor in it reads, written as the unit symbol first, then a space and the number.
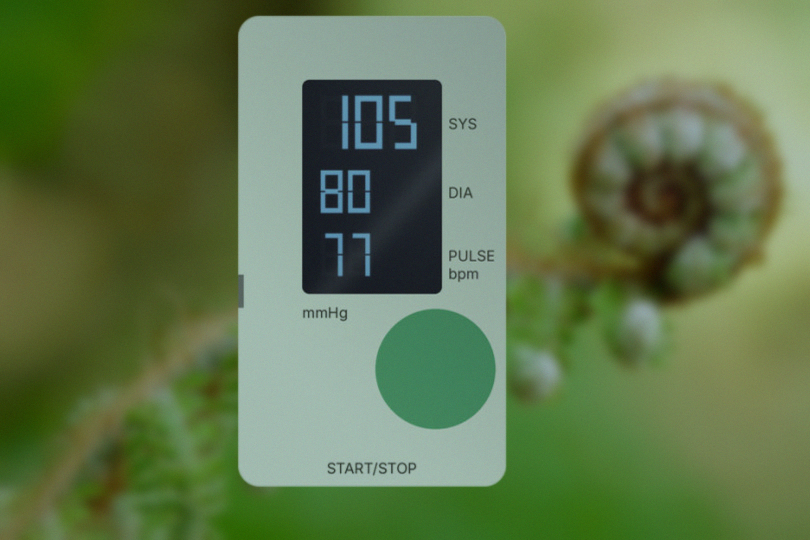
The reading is mmHg 105
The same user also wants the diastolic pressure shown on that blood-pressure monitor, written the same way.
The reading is mmHg 80
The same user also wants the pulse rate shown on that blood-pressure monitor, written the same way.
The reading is bpm 77
